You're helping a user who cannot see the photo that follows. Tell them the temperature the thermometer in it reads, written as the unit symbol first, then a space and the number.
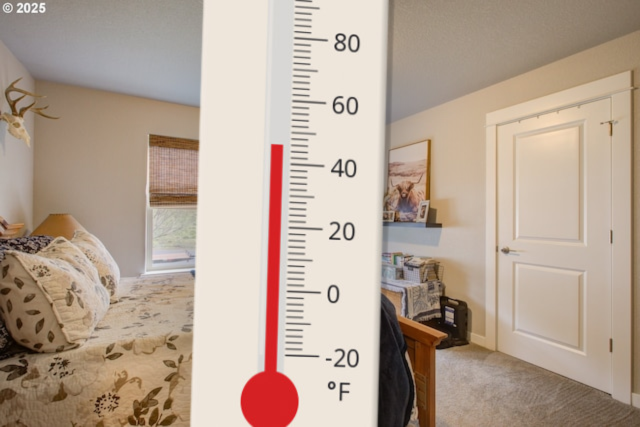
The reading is °F 46
